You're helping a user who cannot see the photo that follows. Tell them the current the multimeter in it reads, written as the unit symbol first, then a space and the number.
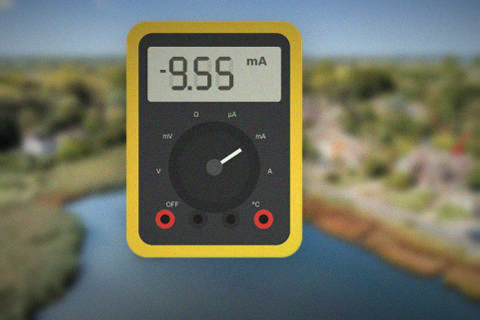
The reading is mA -9.55
